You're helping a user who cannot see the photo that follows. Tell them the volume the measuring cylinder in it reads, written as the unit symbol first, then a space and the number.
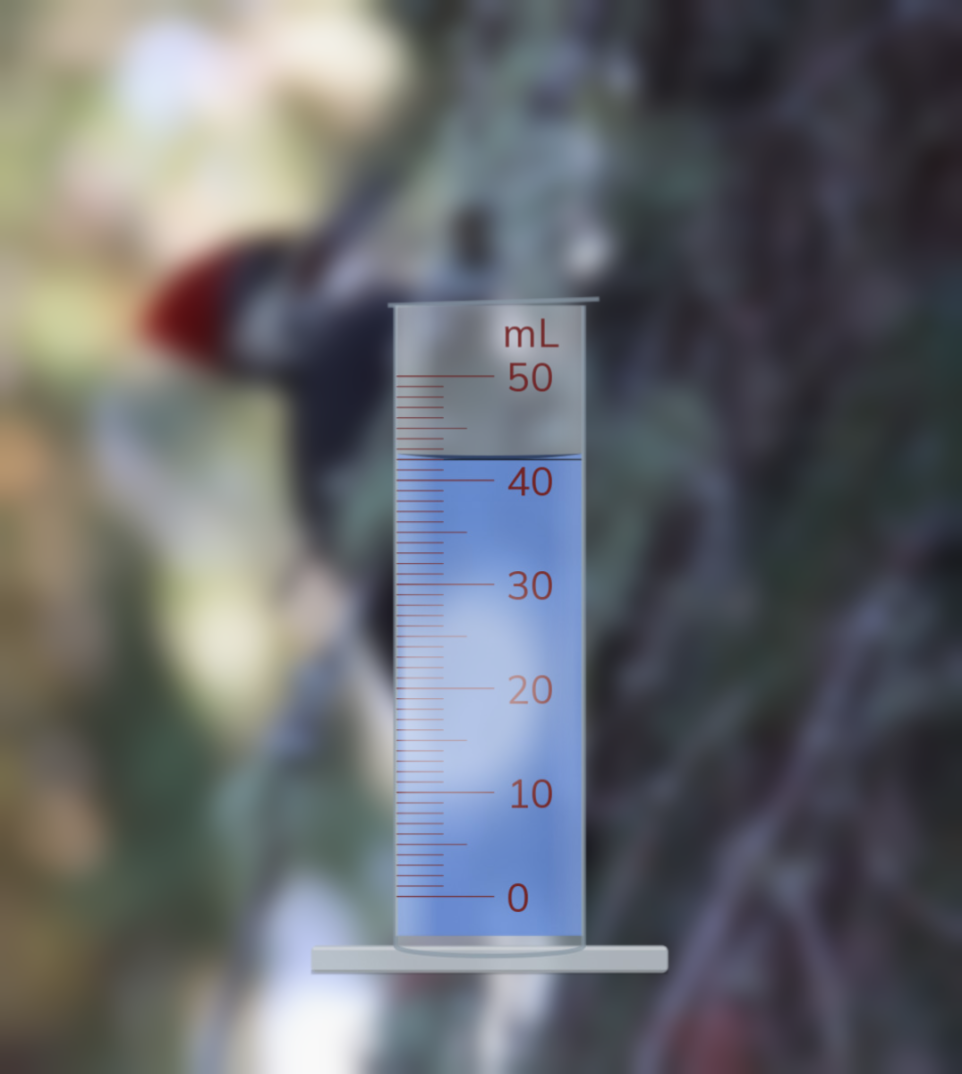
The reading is mL 42
